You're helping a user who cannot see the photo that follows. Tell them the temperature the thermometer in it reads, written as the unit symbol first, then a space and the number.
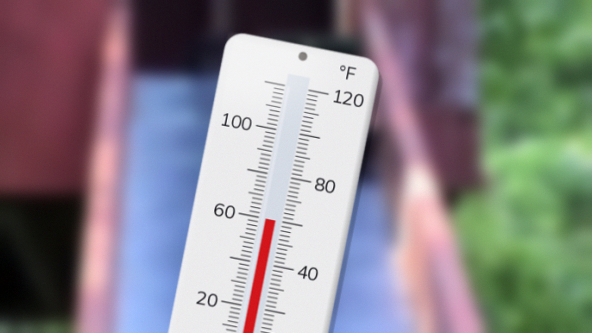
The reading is °F 60
